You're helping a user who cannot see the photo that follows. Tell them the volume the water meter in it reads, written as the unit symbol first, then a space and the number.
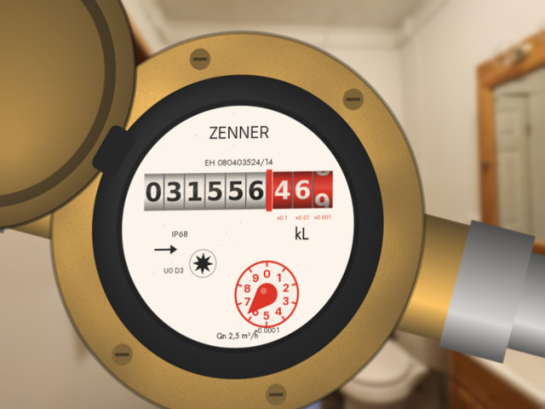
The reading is kL 31556.4686
